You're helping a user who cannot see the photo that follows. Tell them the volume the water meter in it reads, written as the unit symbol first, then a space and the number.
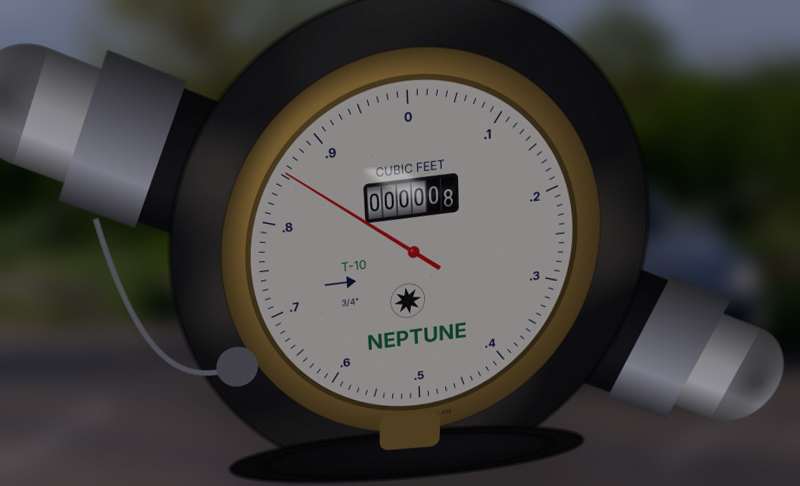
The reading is ft³ 7.85
